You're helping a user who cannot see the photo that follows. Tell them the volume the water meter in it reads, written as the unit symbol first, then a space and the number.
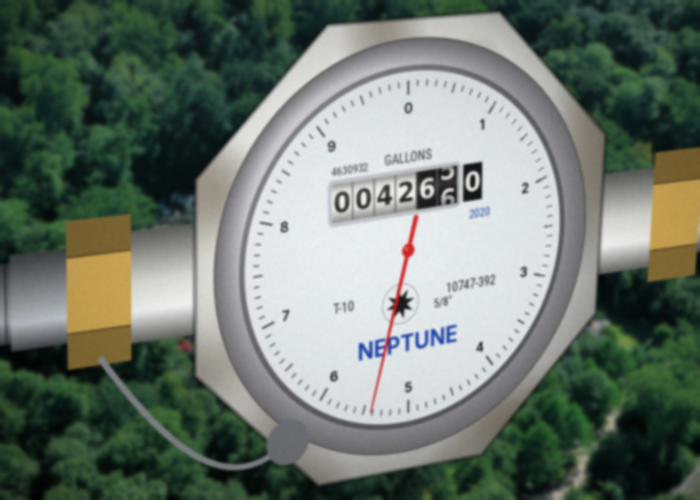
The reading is gal 42655.4
